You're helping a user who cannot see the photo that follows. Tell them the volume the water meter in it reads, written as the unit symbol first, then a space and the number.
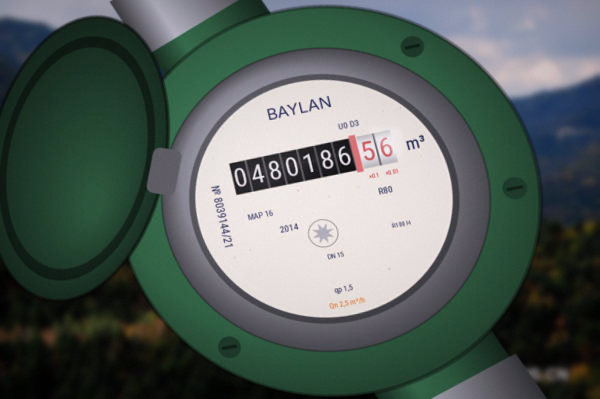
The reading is m³ 480186.56
